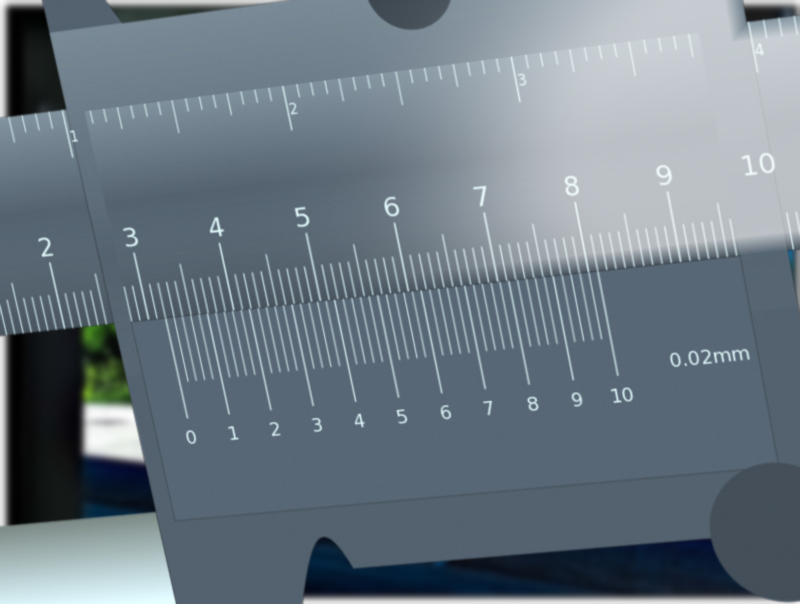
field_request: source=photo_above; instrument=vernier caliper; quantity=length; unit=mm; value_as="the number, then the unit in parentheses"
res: 32.0 (mm)
